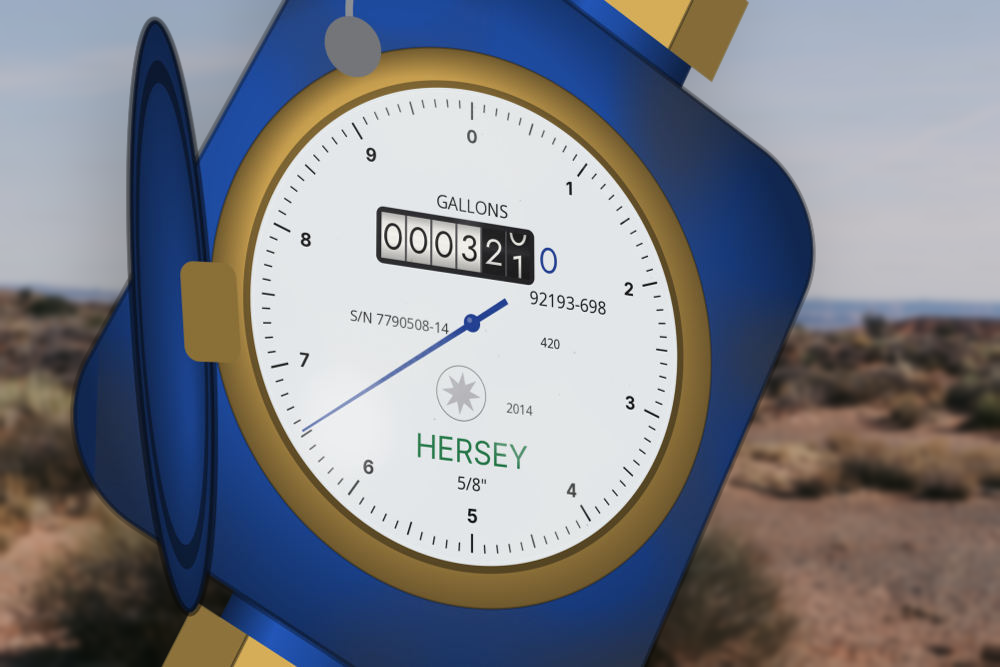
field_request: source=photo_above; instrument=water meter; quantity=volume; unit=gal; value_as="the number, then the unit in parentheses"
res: 3206.5 (gal)
